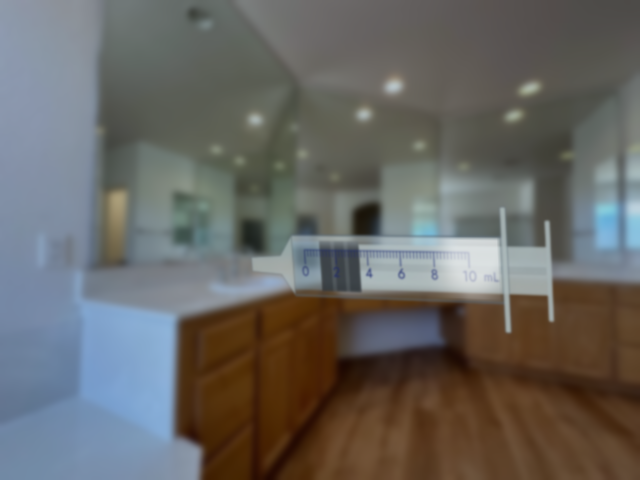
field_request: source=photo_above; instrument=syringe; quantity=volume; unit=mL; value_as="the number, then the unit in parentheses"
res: 1 (mL)
